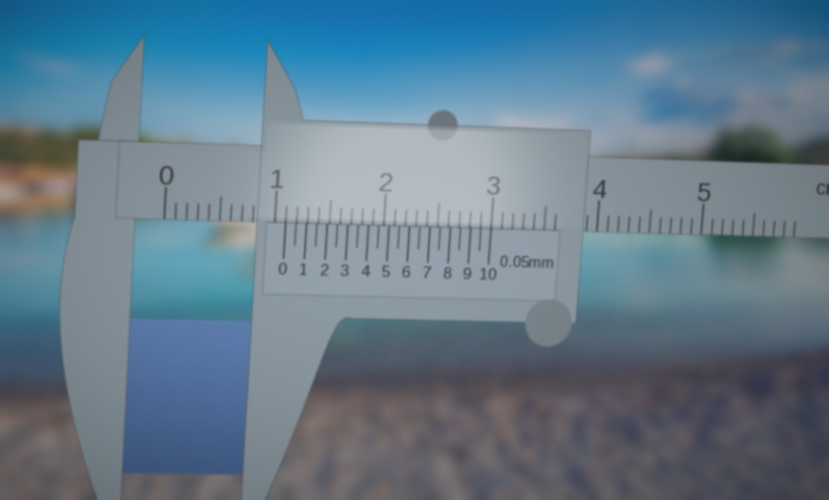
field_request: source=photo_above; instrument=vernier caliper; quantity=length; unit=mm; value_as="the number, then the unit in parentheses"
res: 11.0 (mm)
